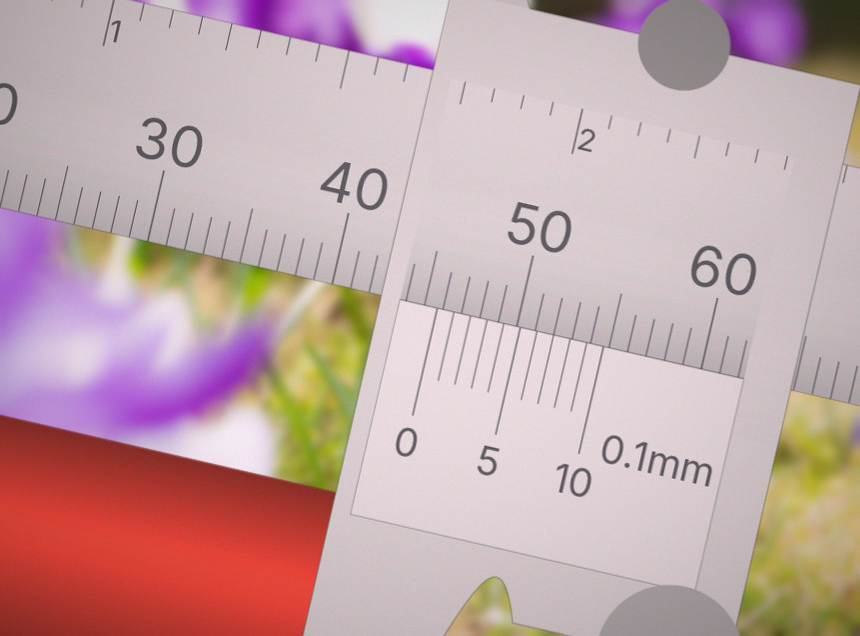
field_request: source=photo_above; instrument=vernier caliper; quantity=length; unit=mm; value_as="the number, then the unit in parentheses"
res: 45.7 (mm)
